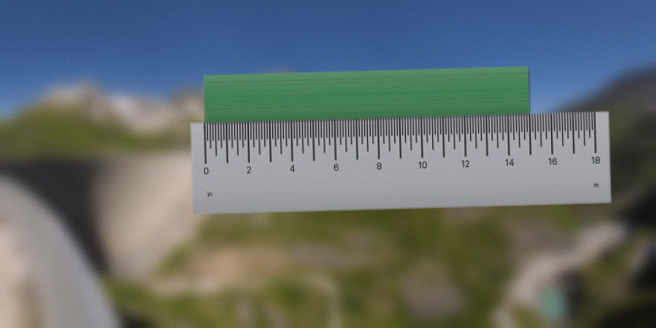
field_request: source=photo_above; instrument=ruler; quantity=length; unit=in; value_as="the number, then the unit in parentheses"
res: 15 (in)
